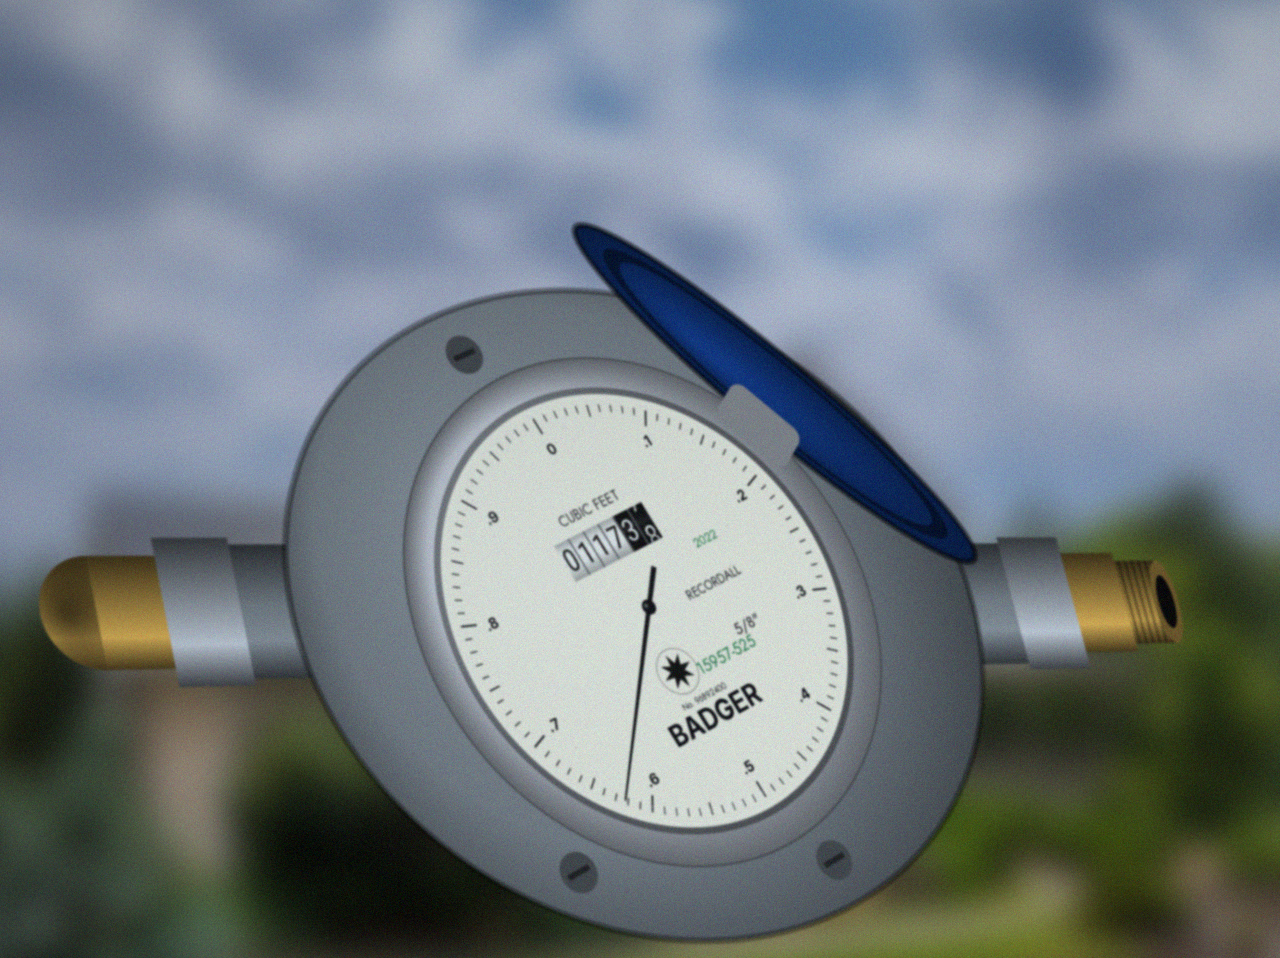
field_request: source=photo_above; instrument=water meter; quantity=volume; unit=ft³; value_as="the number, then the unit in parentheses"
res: 11737.62 (ft³)
